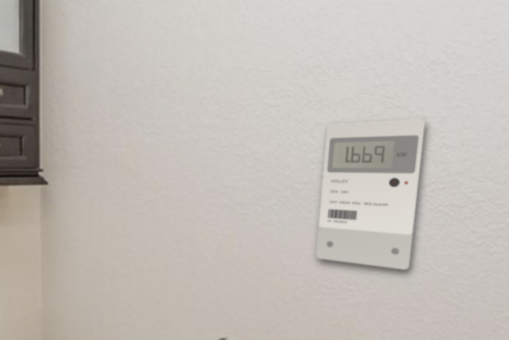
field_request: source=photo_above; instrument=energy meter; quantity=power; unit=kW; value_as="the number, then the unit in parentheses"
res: 1.669 (kW)
